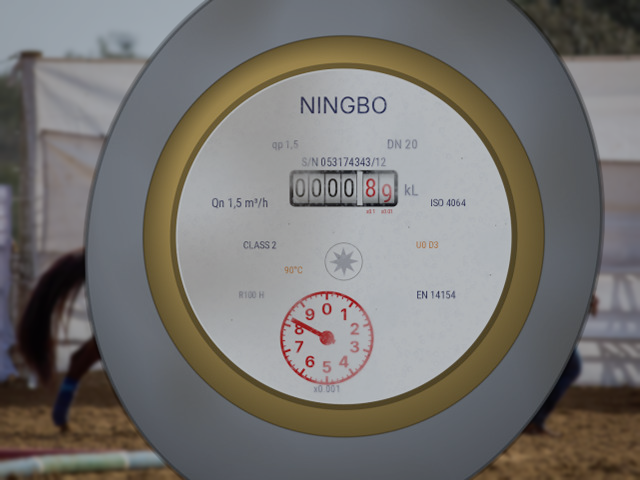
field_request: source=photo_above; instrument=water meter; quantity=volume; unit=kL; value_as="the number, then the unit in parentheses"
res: 0.888 (kL)
